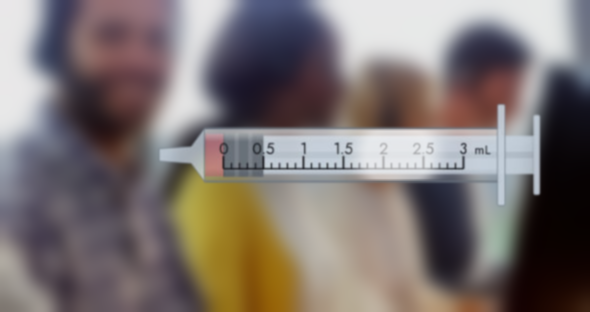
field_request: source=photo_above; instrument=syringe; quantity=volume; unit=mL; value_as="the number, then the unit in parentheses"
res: 0 (mL)
